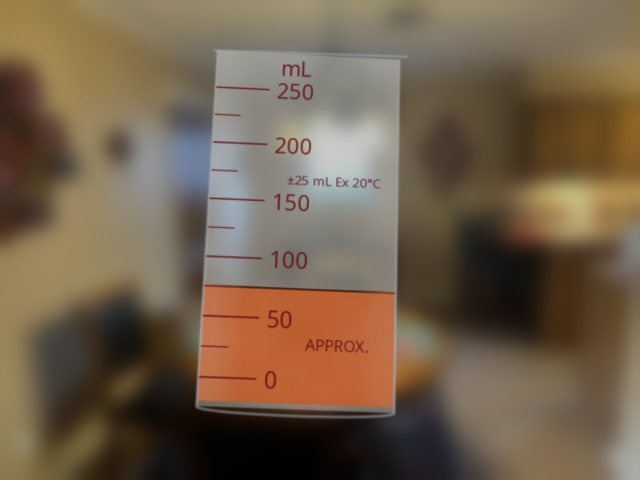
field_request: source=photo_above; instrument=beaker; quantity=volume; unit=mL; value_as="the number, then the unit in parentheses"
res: 75 (mL)
